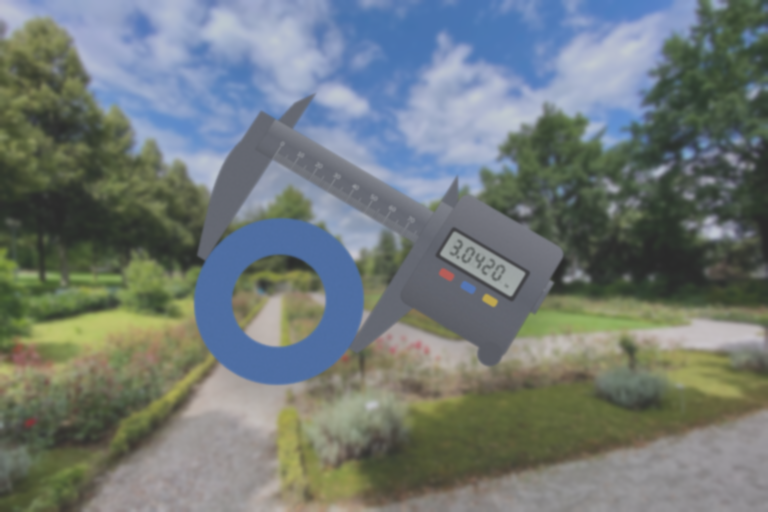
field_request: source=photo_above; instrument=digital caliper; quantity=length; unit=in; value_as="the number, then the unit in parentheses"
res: 3.0420 (in)
